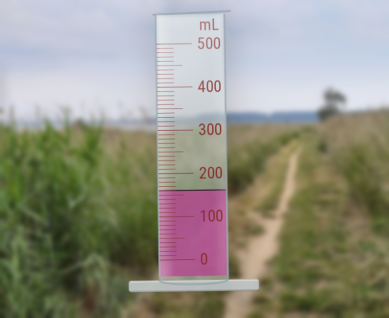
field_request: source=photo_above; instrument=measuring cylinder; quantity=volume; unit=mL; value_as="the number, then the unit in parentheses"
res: 160 (mL)
